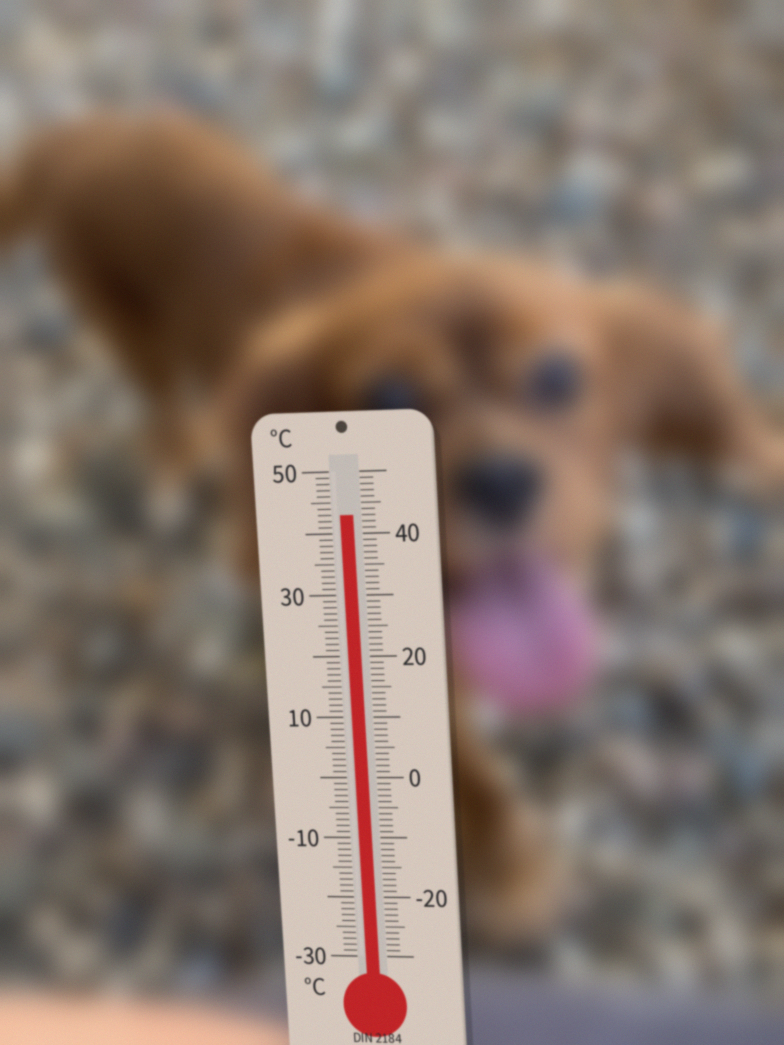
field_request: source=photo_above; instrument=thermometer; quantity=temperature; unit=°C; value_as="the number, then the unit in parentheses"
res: 43 (°C)
